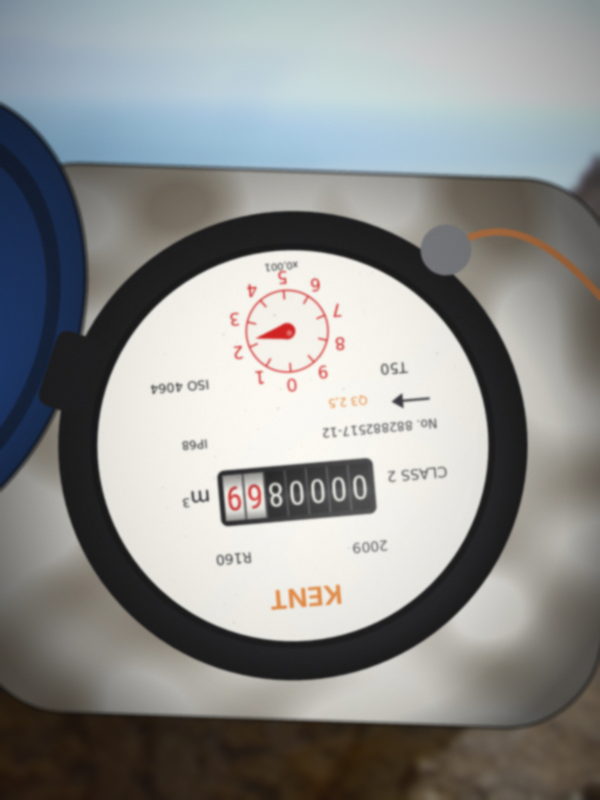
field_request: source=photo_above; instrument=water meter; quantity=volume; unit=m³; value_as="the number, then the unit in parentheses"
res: 8.692 (m³)
